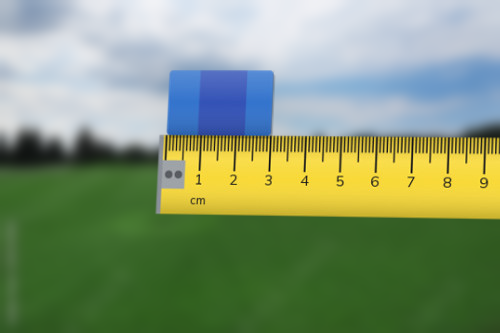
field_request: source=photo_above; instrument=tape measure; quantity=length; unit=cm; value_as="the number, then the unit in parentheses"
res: 3 (cm)
